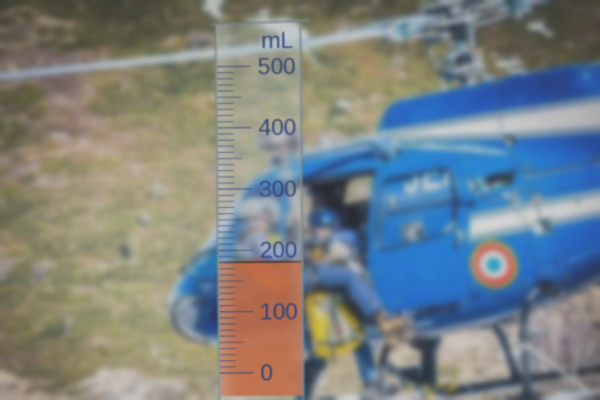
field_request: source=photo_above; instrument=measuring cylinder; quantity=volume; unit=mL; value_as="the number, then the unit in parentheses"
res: 180 (mL)
